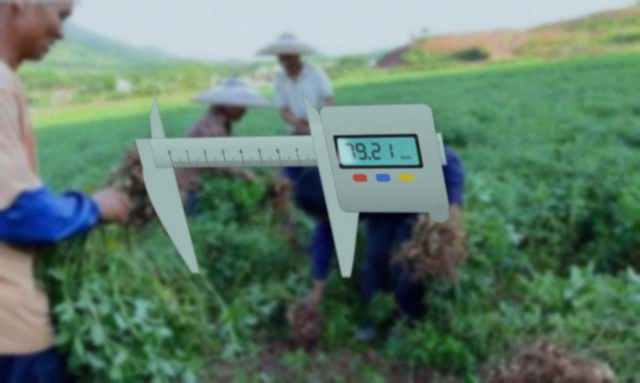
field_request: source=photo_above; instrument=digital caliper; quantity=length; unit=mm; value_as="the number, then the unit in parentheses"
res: 79.21 (mm)
